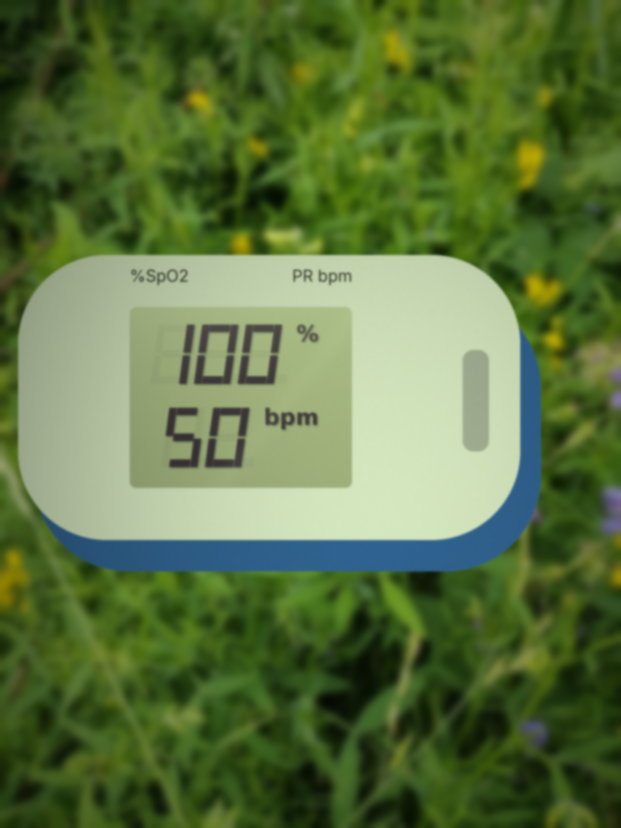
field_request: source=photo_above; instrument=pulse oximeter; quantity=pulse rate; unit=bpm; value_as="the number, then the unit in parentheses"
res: 50 (bpm)
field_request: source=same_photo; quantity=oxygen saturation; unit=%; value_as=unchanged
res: 100 (%)
